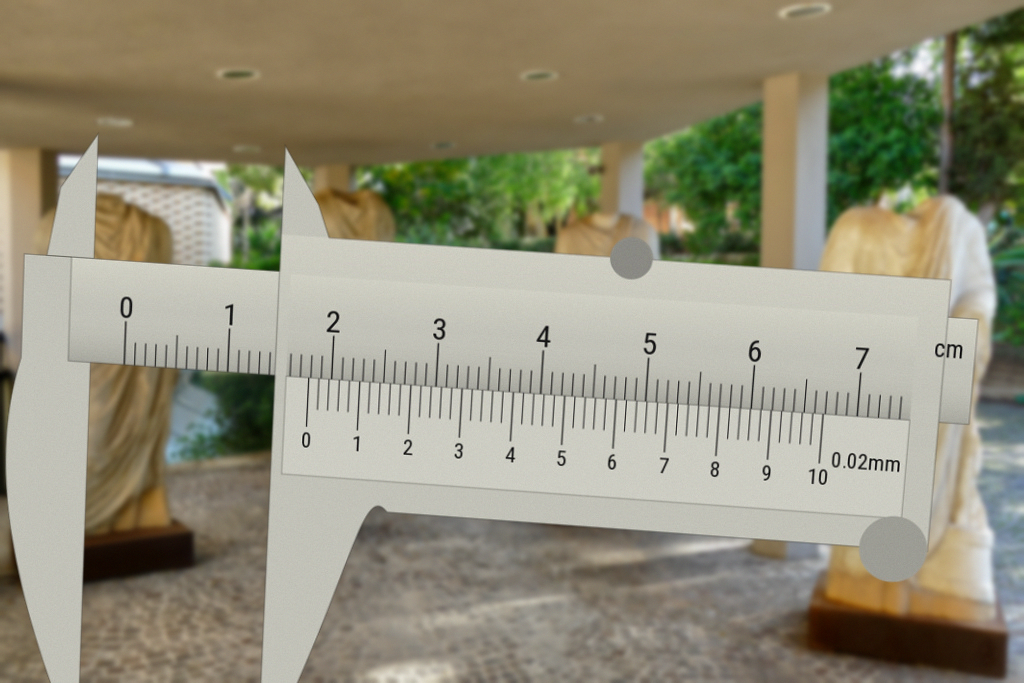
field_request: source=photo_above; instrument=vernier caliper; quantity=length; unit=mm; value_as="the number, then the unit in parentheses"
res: 17.8 (mm)
